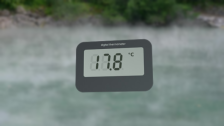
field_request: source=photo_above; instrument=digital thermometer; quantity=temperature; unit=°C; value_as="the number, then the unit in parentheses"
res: 17.8 (°C)
